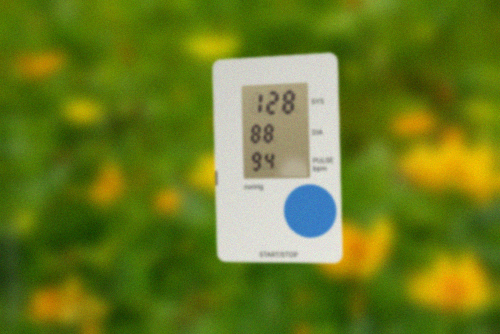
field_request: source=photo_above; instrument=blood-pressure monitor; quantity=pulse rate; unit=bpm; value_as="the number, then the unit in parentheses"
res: 94 (bpm)
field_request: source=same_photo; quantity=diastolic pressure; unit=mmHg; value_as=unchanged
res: 88 (mmHg)
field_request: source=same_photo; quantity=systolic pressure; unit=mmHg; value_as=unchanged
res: 128 (mmHg)
